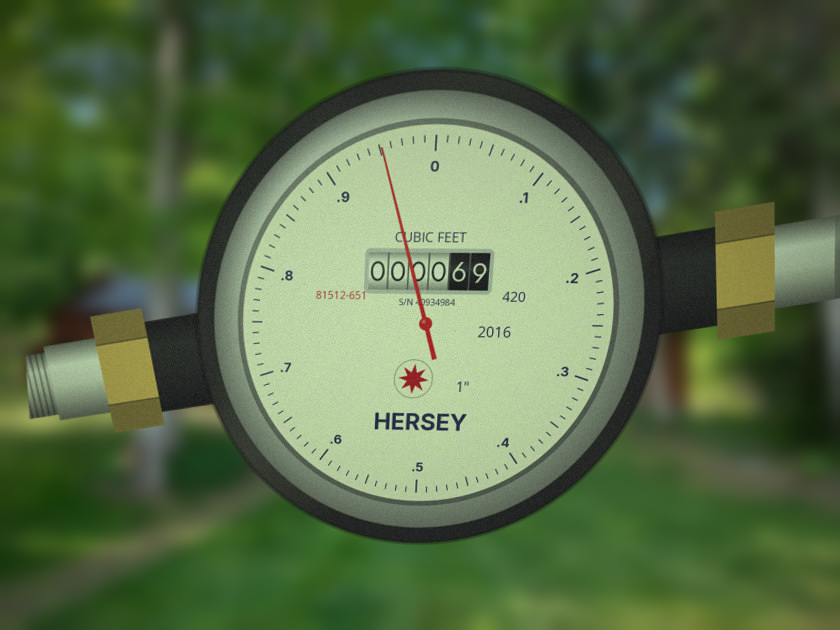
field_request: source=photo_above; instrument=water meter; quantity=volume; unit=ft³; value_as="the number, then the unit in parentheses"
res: 68.95 (ft³)
